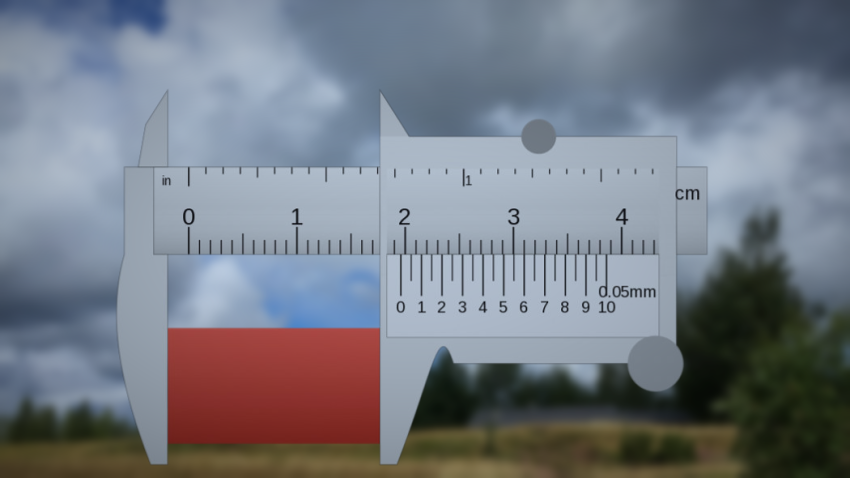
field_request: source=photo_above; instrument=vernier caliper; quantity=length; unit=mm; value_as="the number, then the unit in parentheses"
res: 19.6 (mm)
